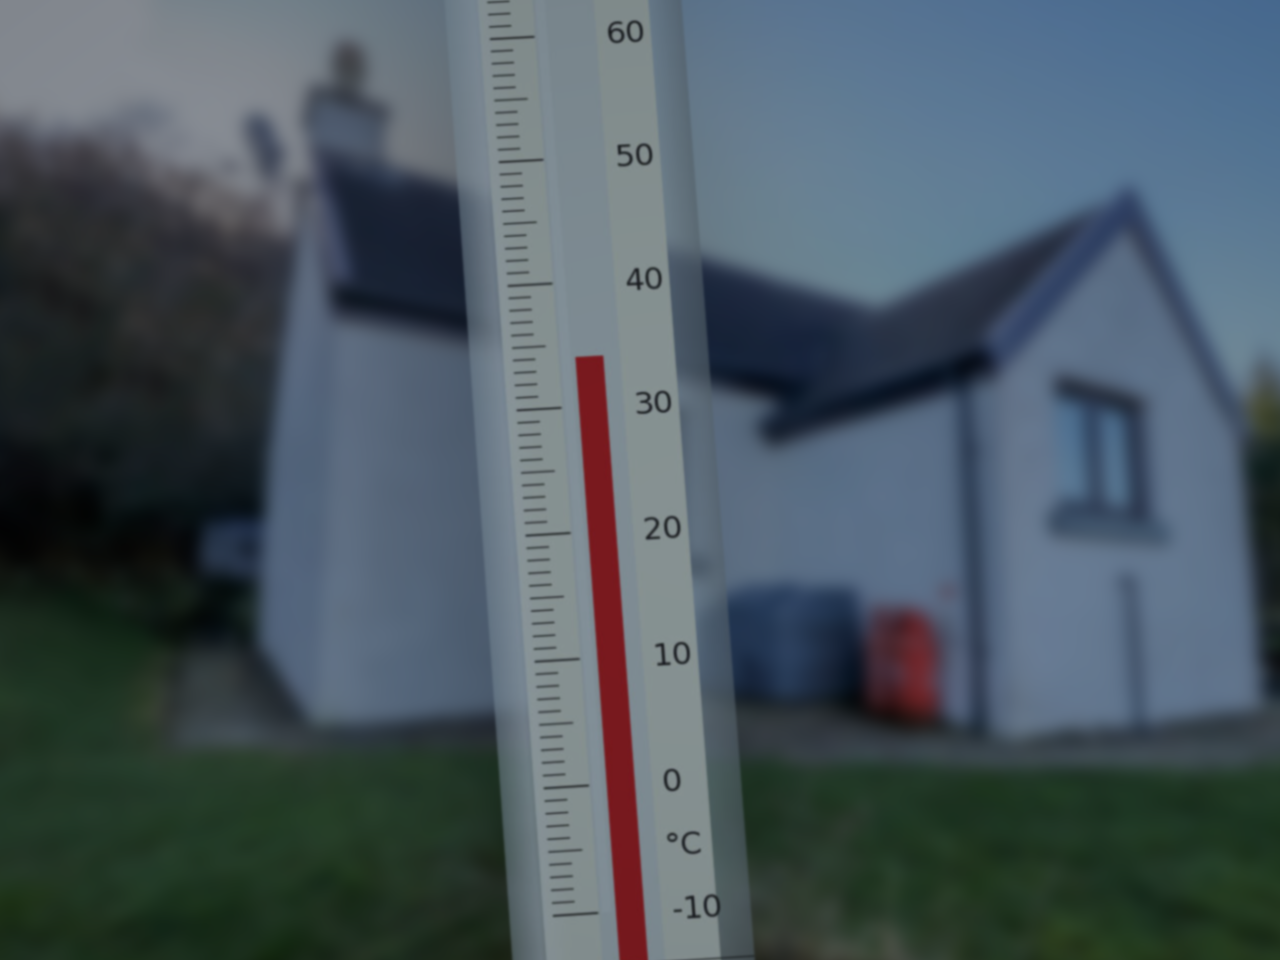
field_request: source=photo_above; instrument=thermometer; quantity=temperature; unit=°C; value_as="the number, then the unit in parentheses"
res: 34 (°C)
